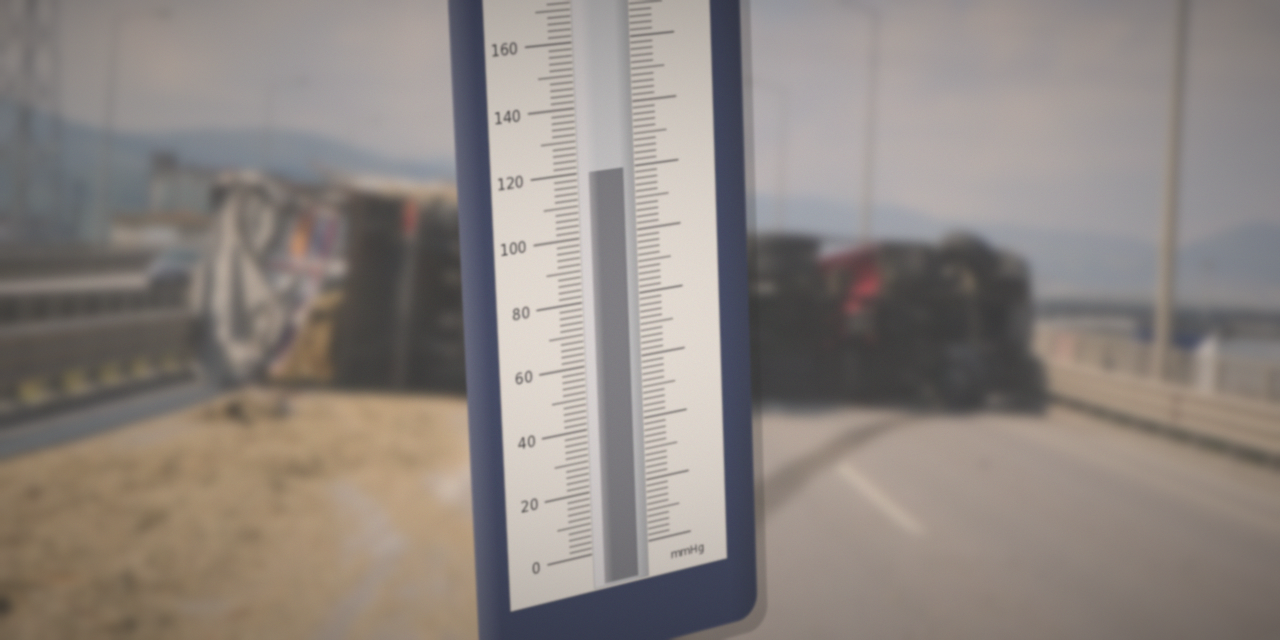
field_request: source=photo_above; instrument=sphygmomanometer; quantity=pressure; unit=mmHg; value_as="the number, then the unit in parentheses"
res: 120 (mmHg)
